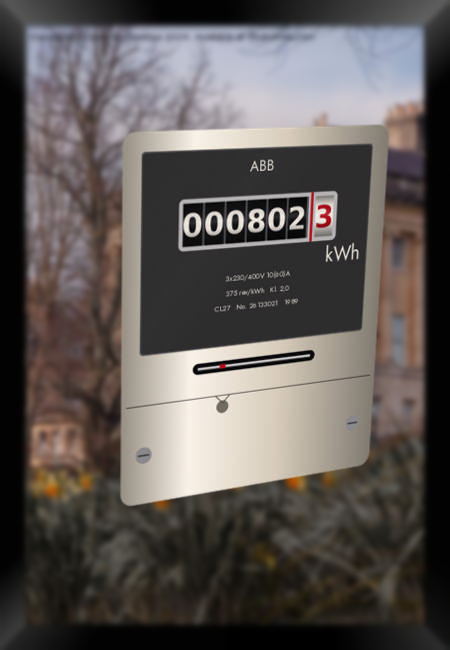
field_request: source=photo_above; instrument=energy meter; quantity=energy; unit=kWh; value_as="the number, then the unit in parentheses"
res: 802.3 (kWh)
